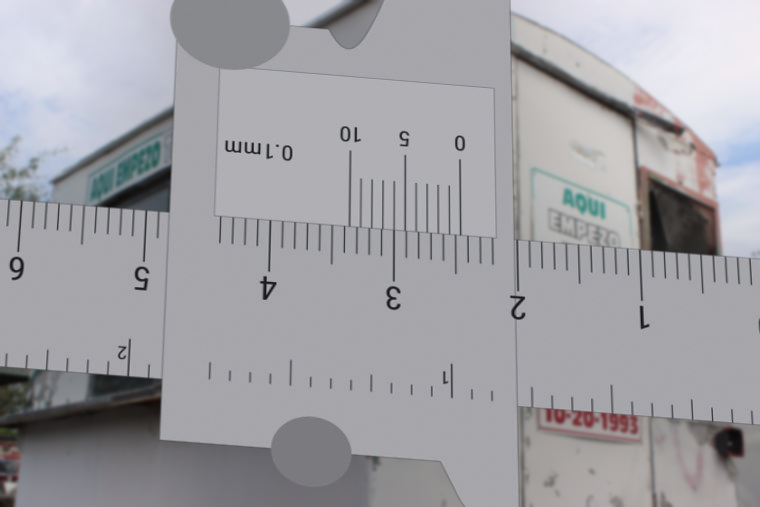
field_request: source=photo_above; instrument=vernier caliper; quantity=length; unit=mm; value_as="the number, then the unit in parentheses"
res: 24.6 (mm)
